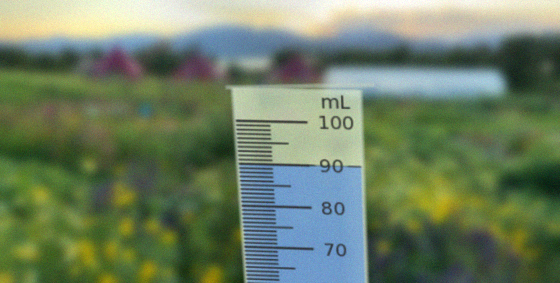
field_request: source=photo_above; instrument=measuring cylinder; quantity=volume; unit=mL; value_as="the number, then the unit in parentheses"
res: 90 (mL)
